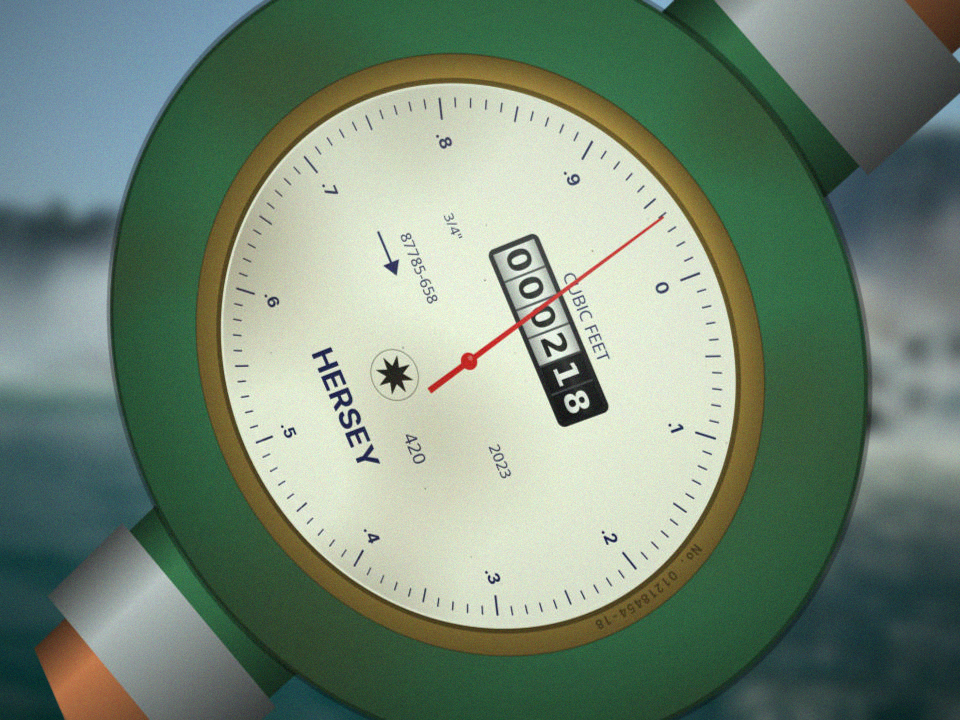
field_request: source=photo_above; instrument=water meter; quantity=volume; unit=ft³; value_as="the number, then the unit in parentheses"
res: 217.96 (ft³)
